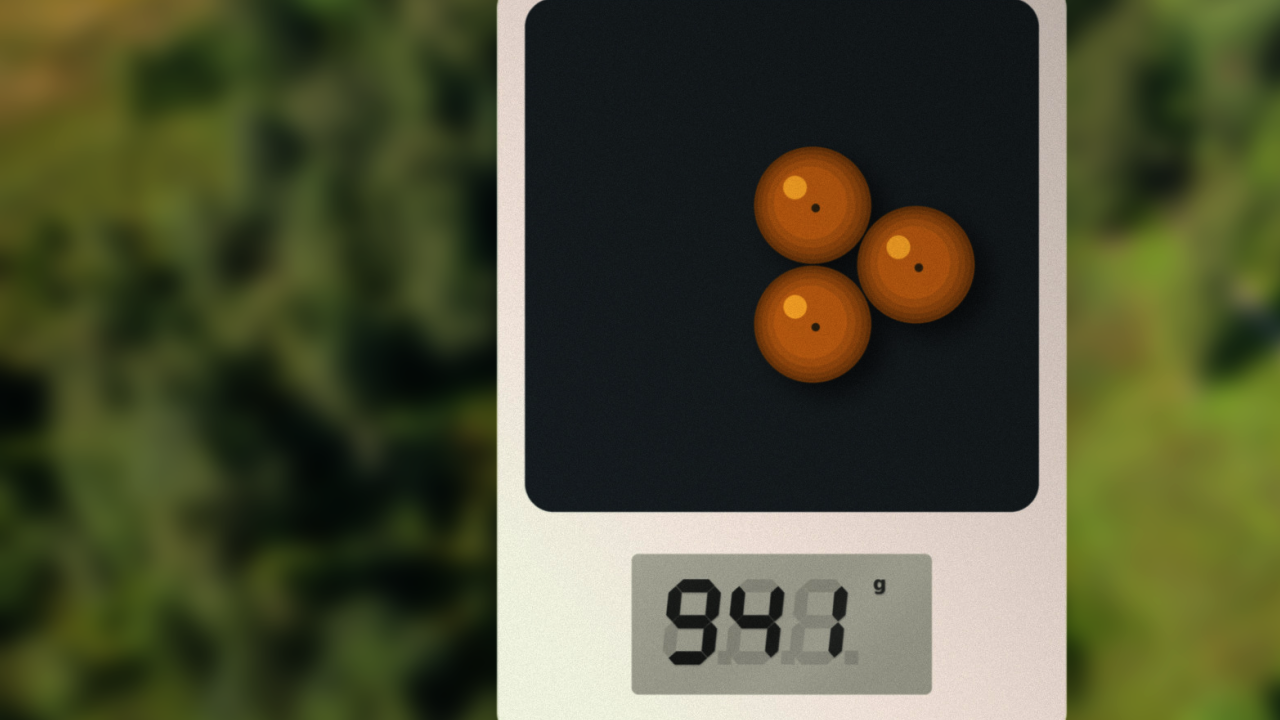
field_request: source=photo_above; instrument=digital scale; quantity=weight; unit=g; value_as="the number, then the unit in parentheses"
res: 941 (g)
